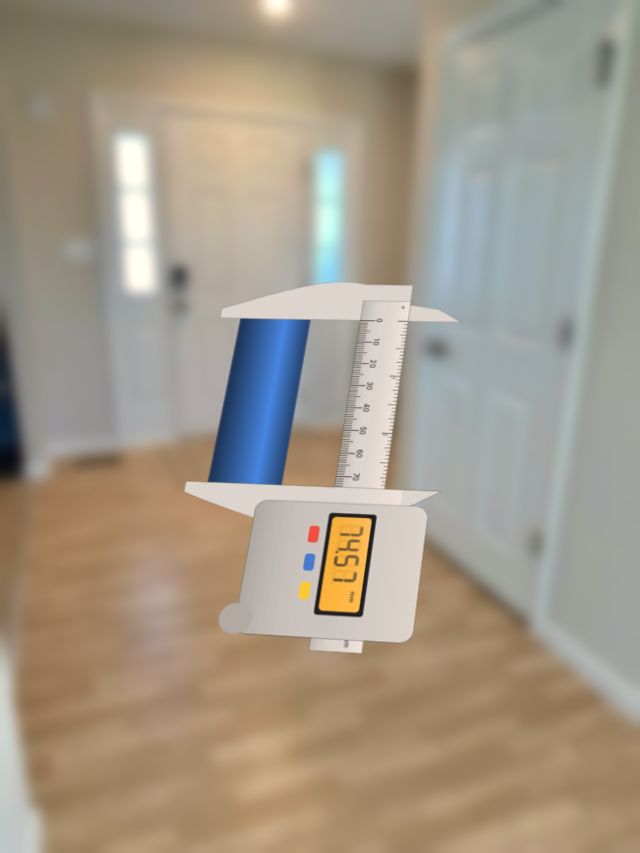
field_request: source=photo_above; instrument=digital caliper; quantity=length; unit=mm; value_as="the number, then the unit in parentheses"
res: 74.57 (mm)
